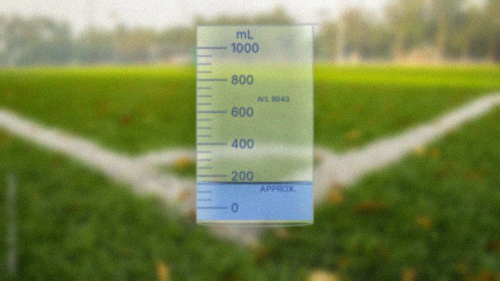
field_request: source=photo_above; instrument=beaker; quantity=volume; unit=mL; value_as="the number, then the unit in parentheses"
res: 150 (mL)
